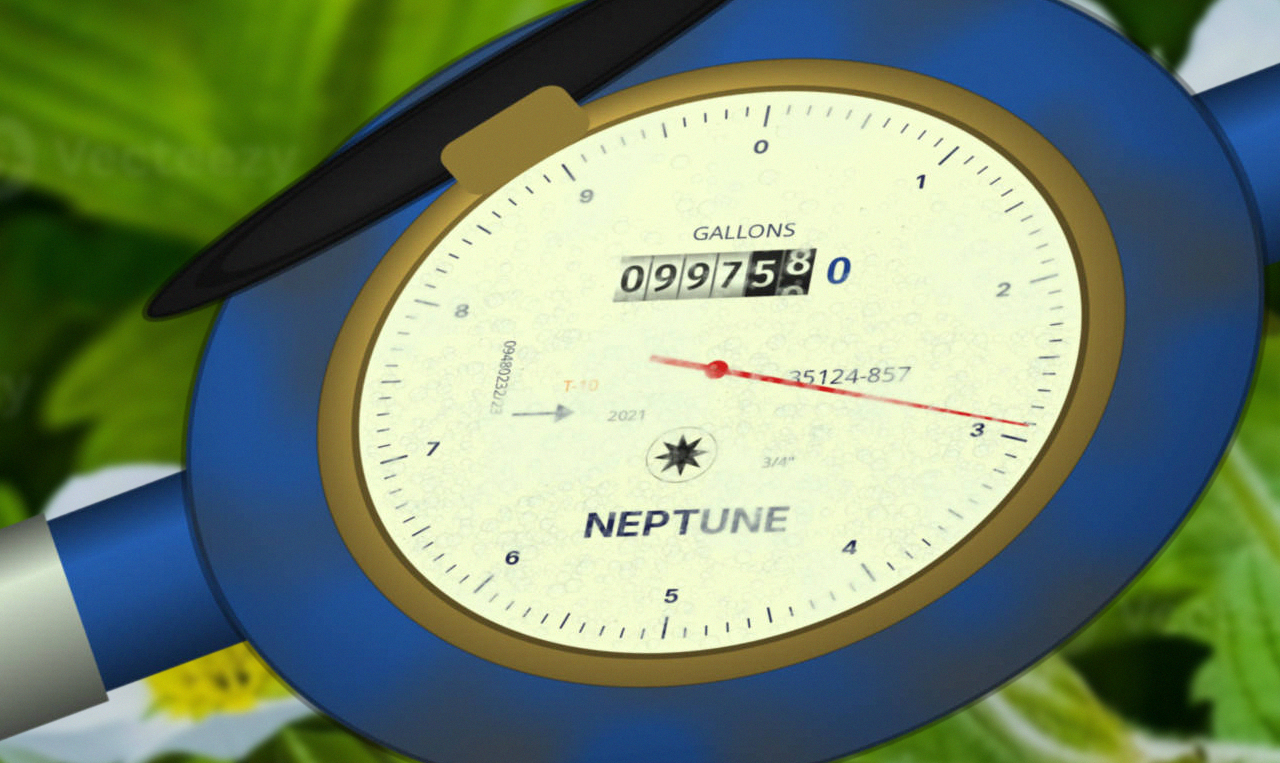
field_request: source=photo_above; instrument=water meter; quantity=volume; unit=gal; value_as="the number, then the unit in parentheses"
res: 997582.9 (gal)
